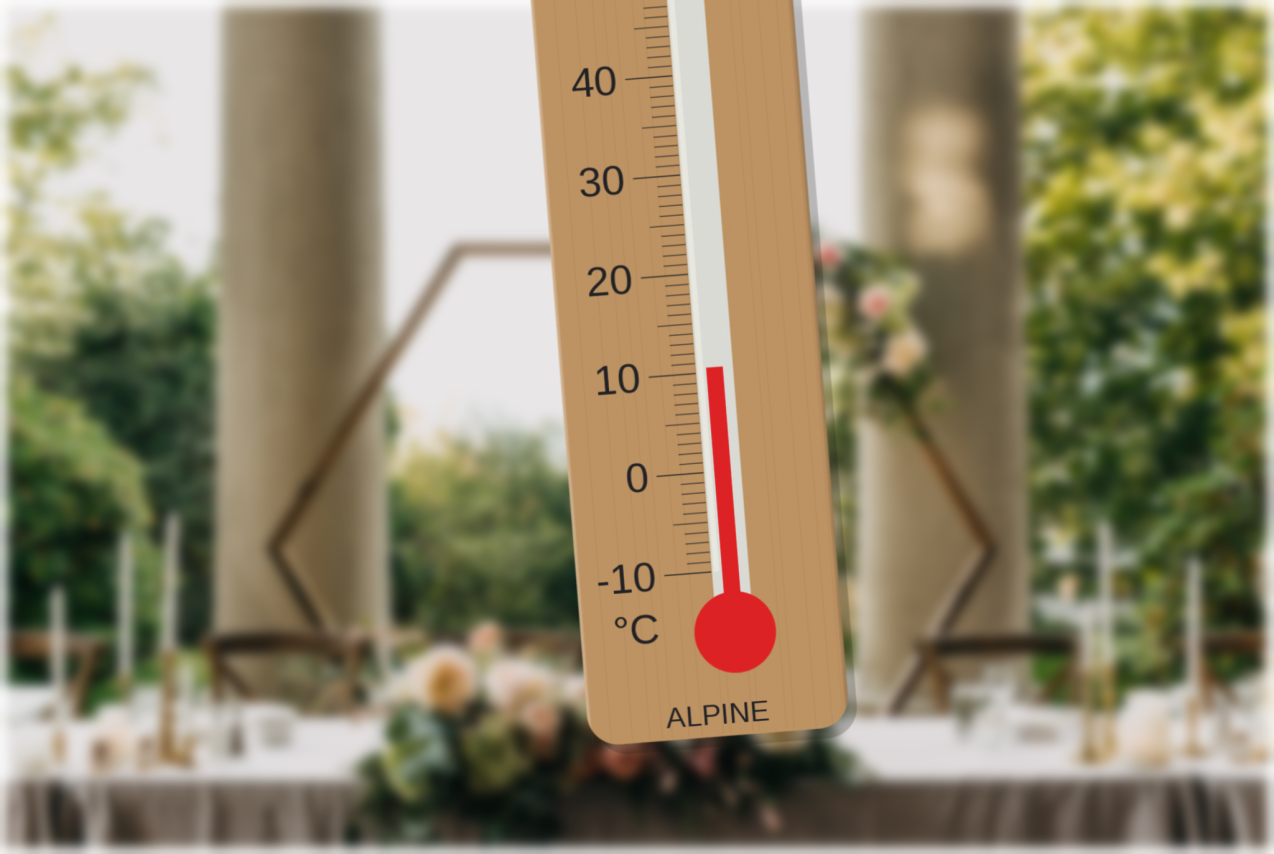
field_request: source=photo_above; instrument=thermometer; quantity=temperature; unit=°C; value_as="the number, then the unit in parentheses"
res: 10.5 (°C)
